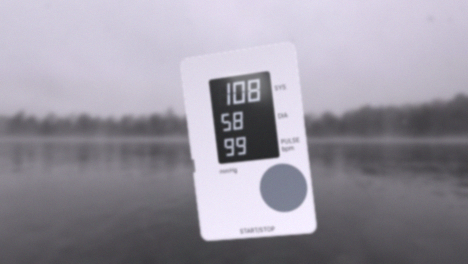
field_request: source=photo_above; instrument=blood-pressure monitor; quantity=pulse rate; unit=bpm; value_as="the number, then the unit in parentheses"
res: 99 (bpm)
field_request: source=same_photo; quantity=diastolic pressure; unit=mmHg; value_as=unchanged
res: 58 (mmHg)
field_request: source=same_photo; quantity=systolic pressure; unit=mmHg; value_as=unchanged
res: 108 (mmHg)
